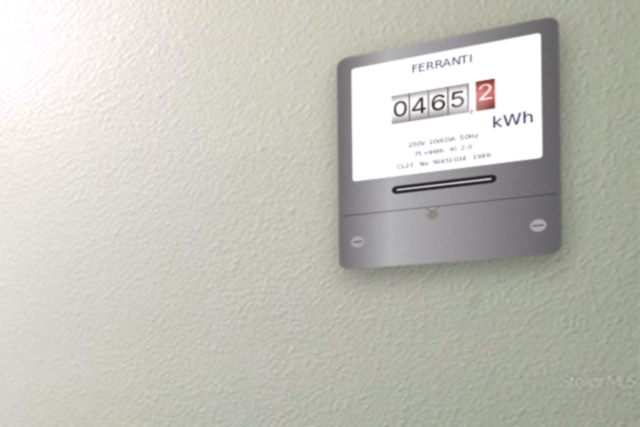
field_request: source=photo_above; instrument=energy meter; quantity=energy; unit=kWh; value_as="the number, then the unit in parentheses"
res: 465.2 (kWh)
